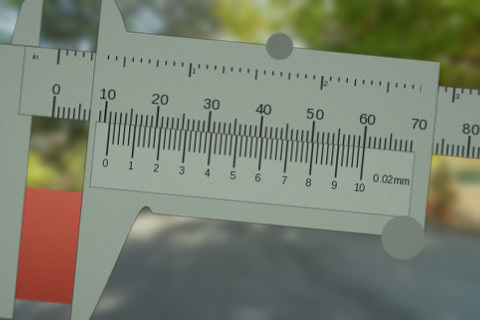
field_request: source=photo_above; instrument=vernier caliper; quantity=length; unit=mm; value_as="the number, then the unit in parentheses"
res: 11.0 (mm)
